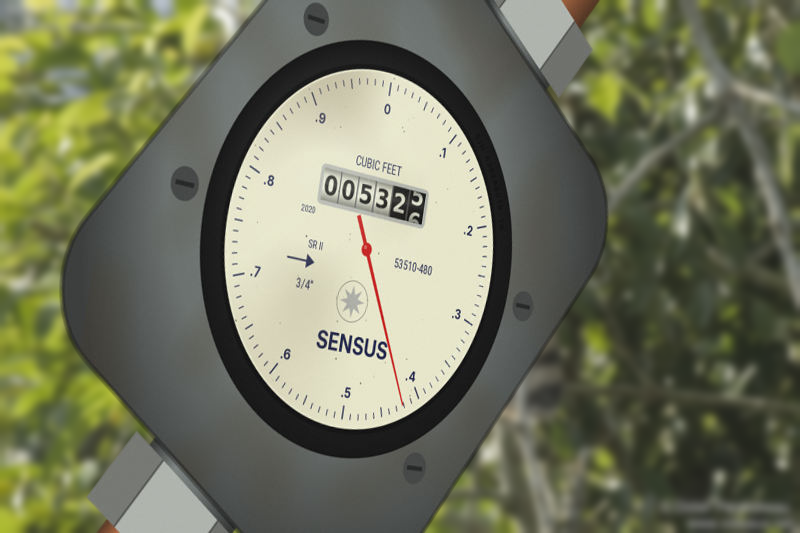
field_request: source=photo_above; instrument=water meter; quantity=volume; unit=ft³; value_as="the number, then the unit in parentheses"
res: 5325.42 (ft³)
